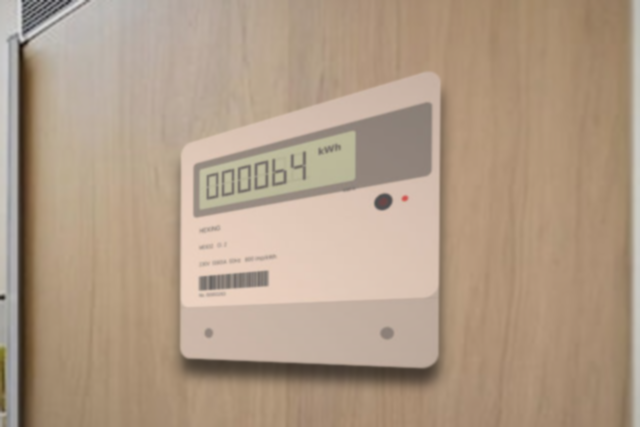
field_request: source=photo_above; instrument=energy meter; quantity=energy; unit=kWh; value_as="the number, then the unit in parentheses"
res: 64 (kWh)
